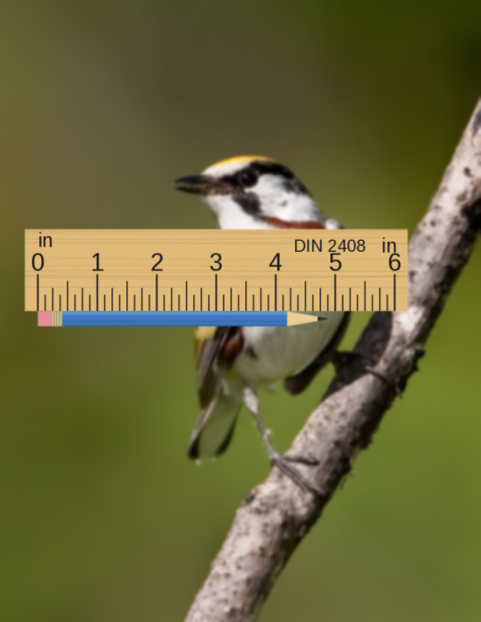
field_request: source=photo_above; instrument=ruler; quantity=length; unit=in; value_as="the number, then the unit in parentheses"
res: 4.875 (in)
